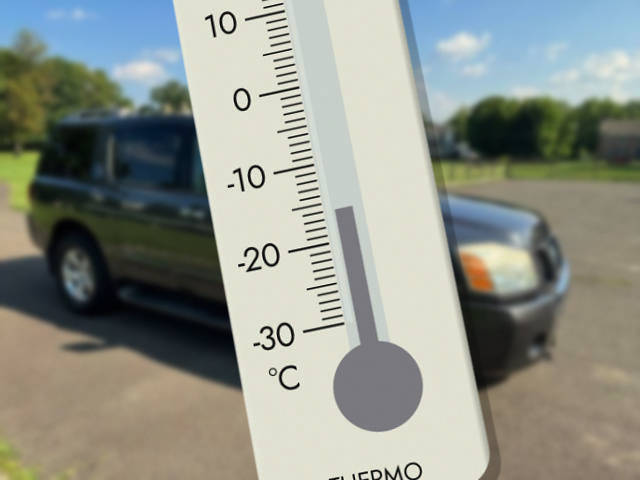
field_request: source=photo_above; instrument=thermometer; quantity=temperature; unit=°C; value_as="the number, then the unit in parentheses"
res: -16 (°C)
